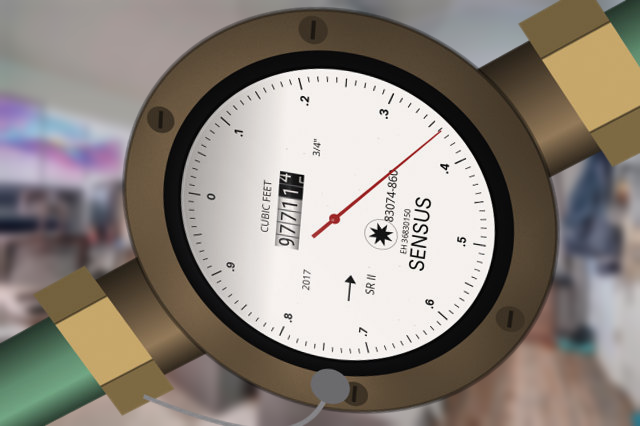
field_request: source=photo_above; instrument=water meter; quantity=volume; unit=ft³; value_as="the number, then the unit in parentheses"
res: 977114.36 (ft³)
